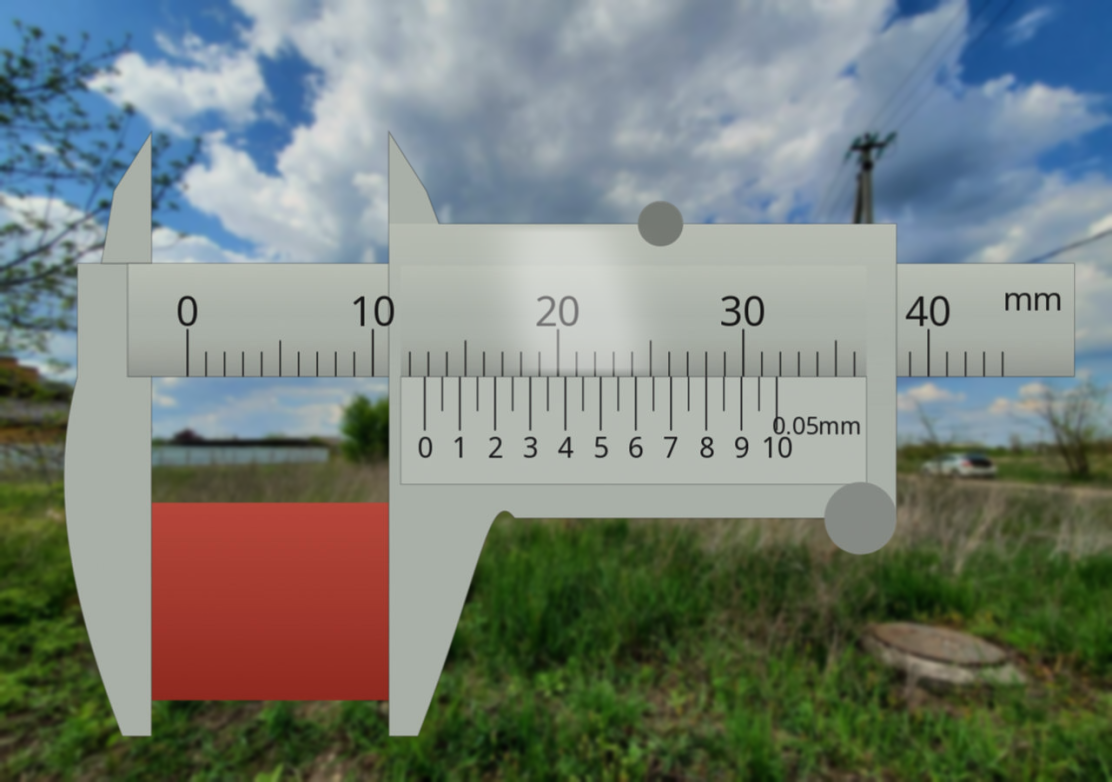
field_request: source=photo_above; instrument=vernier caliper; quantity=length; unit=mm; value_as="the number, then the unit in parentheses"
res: 12.8 (mm)
